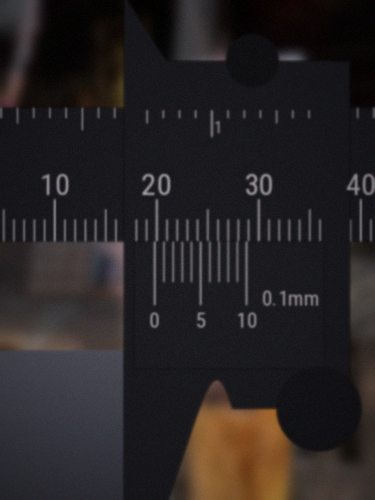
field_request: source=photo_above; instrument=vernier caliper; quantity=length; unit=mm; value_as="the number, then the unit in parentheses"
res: 19.8 (mm)
